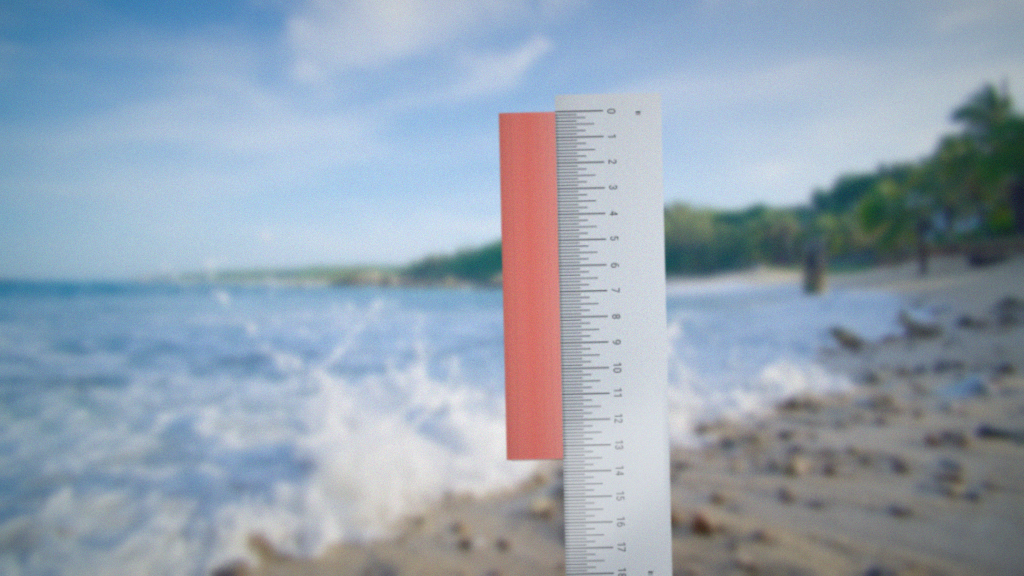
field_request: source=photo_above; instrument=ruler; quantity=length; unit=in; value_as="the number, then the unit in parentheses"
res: 13.5 (in)
